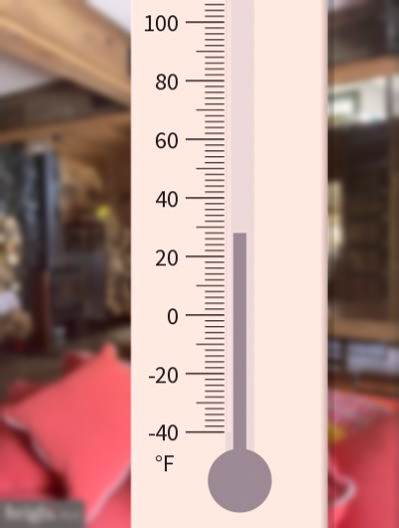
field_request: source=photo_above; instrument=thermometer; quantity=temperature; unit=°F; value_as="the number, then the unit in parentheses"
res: 28 (°F)
